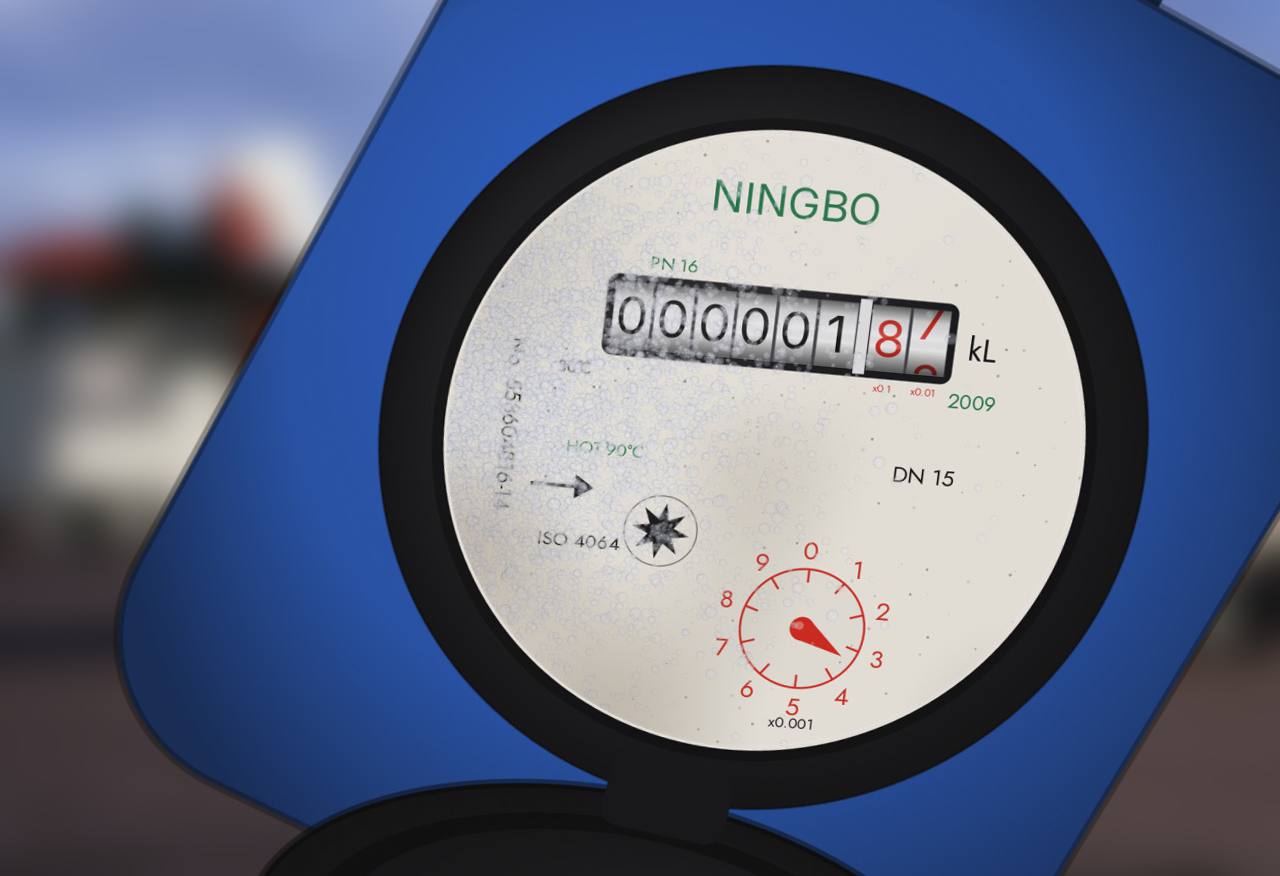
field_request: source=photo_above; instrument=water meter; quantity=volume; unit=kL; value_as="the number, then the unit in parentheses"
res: 1.873 (kL)
